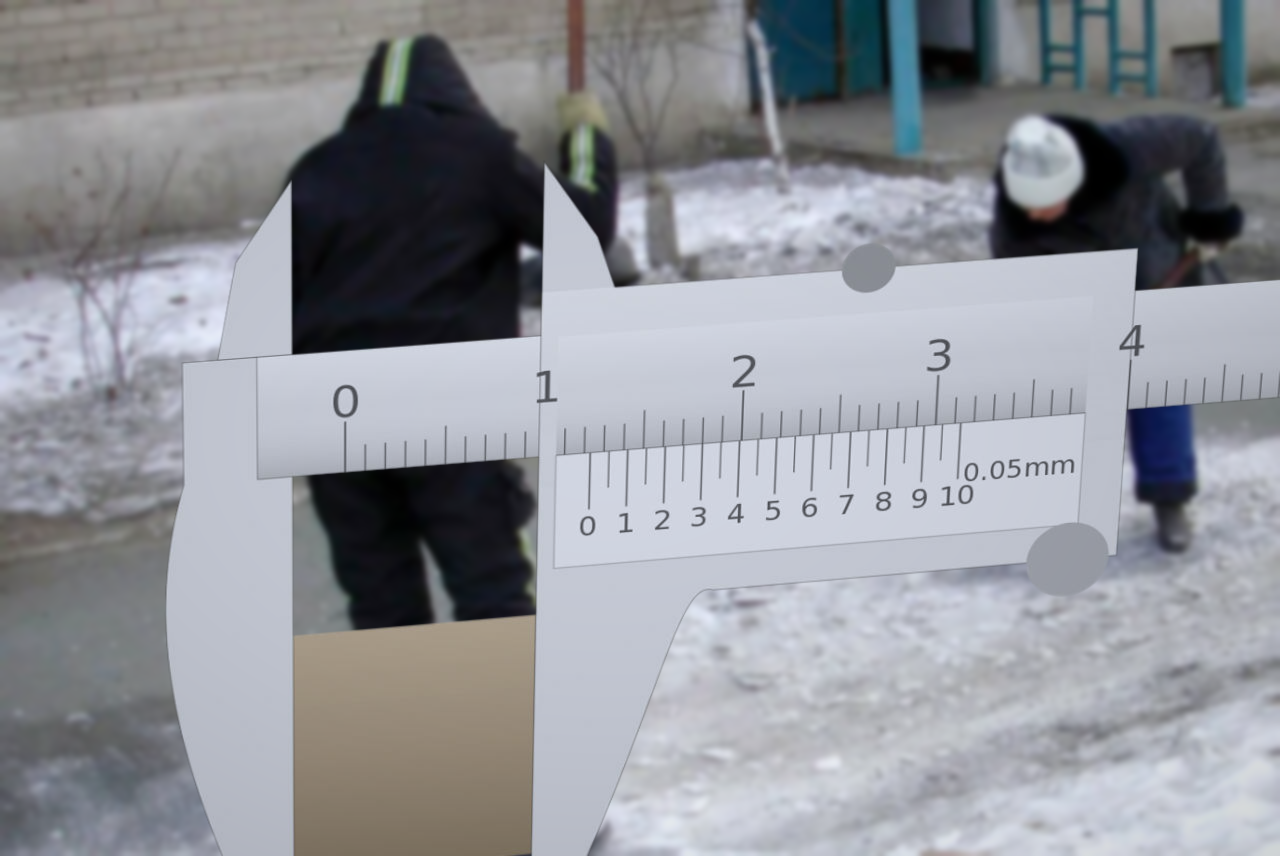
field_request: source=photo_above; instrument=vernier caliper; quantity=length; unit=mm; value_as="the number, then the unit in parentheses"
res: 12.3 (mm)
